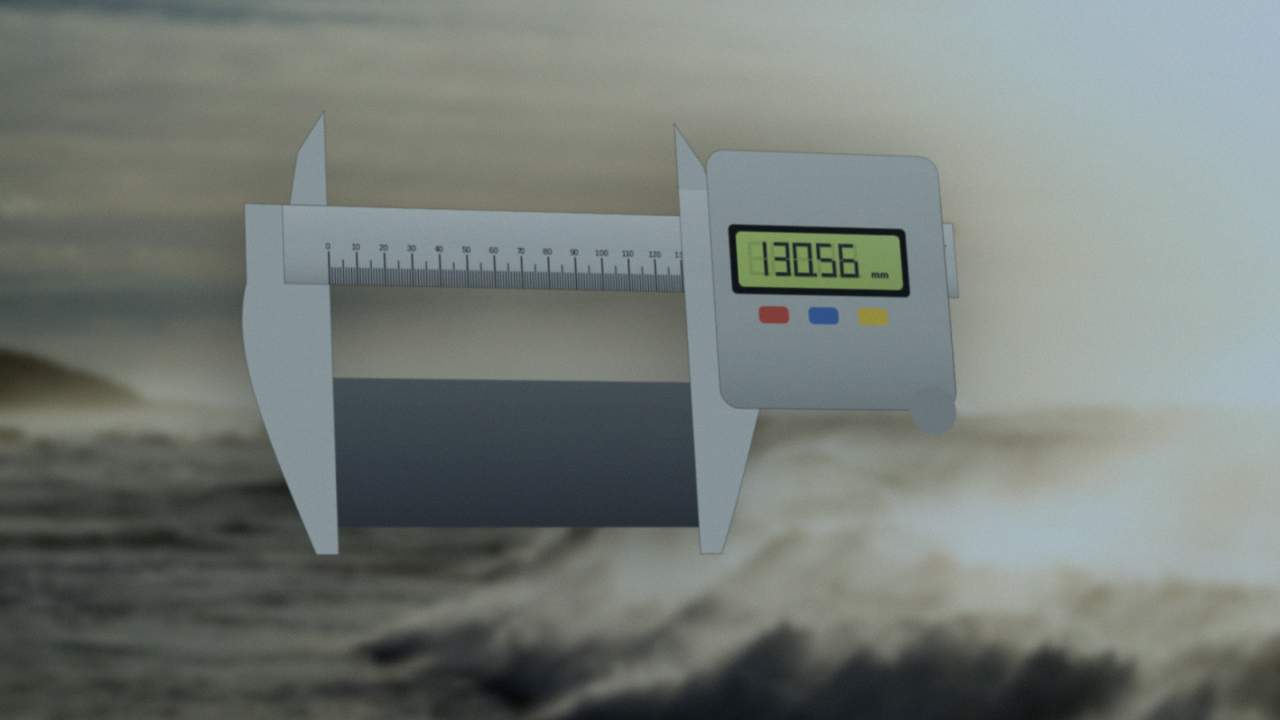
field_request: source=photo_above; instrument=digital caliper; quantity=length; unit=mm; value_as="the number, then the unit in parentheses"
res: 130.56 (mm)
